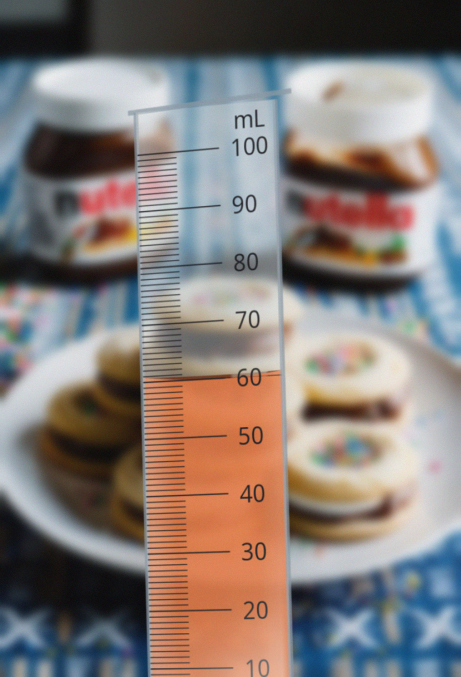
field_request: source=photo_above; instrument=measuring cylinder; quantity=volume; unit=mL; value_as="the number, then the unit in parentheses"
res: 60 (mL)
